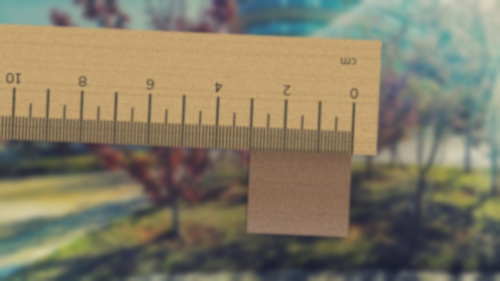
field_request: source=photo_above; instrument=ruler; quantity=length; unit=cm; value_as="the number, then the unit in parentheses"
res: 3 (cm)
